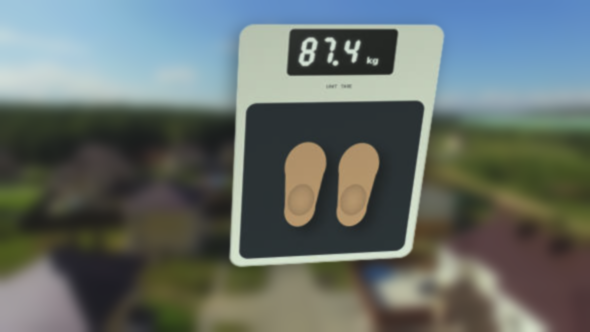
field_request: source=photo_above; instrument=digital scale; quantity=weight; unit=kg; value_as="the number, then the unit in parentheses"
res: 87.4 (kg)
